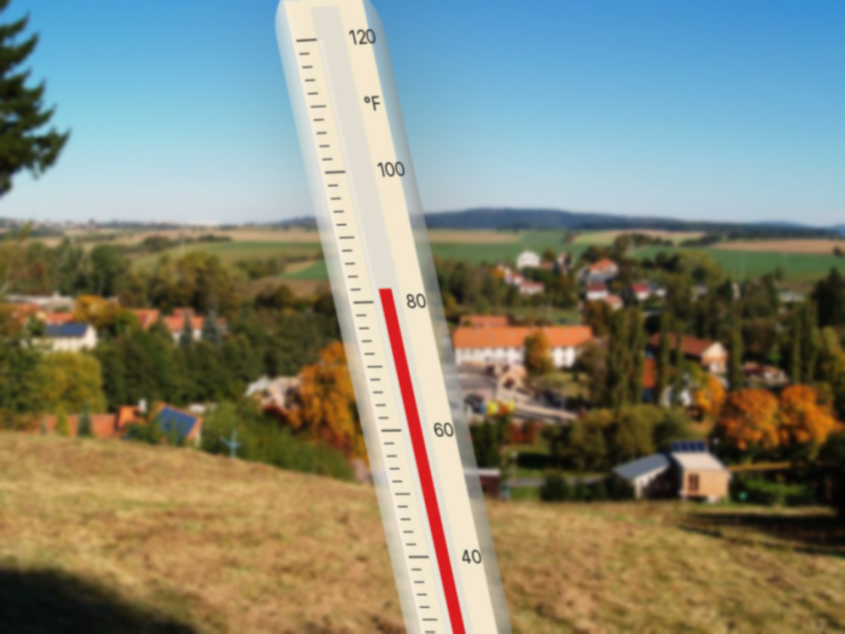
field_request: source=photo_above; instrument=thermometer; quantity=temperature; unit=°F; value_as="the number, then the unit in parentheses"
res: 82 (°F)
